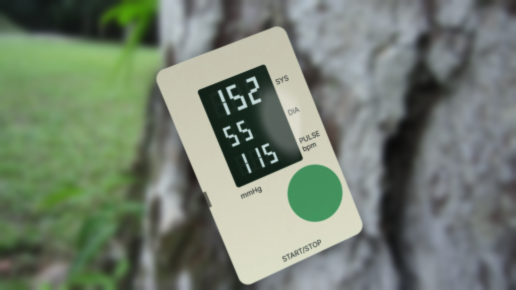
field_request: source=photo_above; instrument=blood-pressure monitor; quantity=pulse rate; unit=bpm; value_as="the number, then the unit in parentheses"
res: 115 (bpm)
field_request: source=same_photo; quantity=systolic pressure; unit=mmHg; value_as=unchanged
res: 152 (mmHg)
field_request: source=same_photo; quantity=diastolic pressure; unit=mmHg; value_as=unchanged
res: 55 (mmHg)
